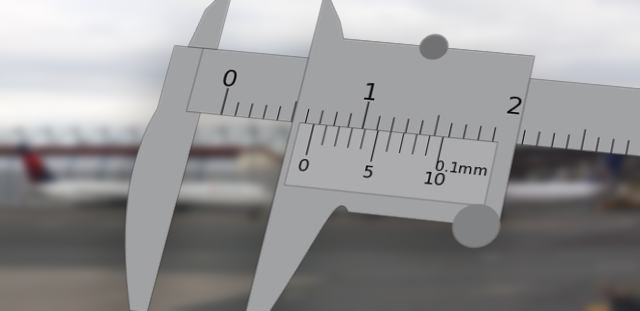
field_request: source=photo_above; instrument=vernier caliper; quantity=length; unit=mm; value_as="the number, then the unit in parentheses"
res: 6.6 (mm)
